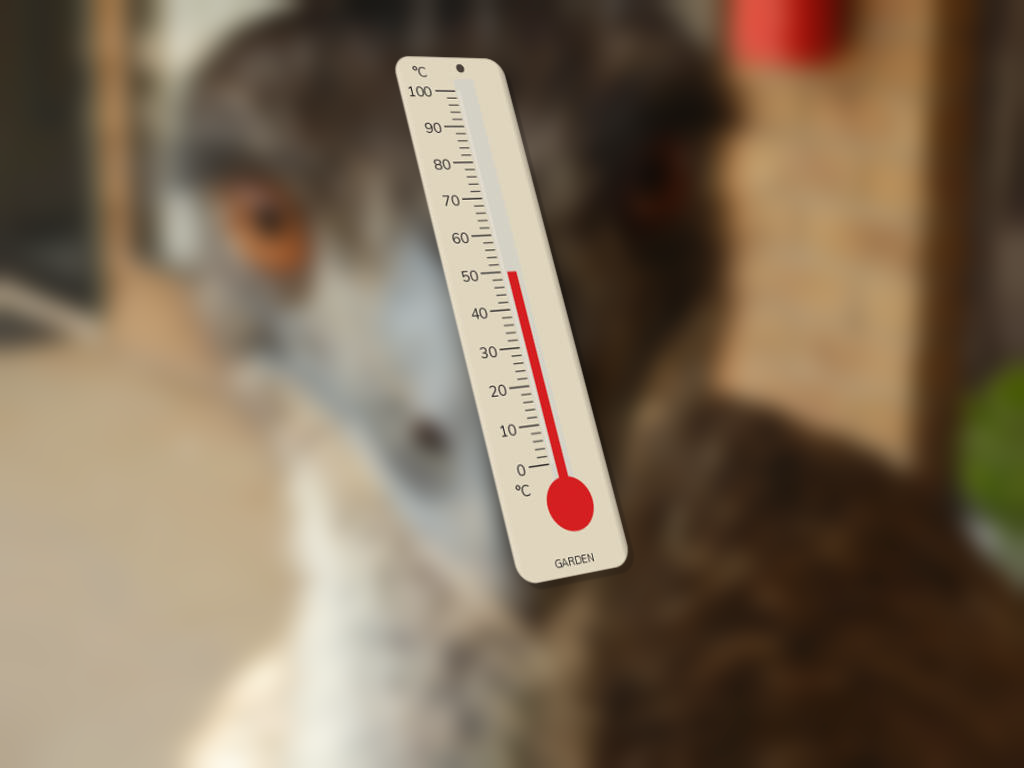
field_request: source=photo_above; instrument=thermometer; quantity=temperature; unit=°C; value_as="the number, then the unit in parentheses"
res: 50 (°C)
